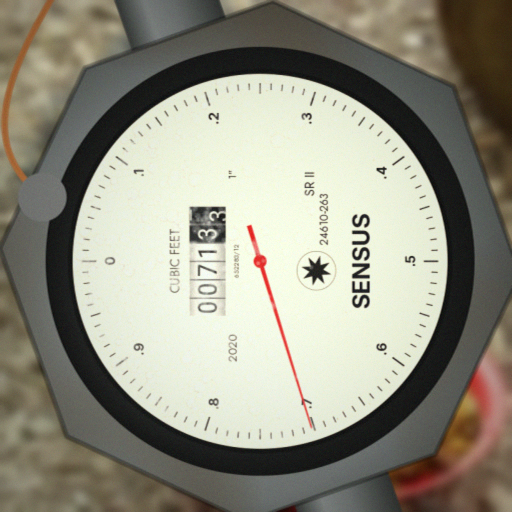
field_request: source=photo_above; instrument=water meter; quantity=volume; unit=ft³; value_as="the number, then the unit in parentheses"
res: 7132.70 (ft³)
